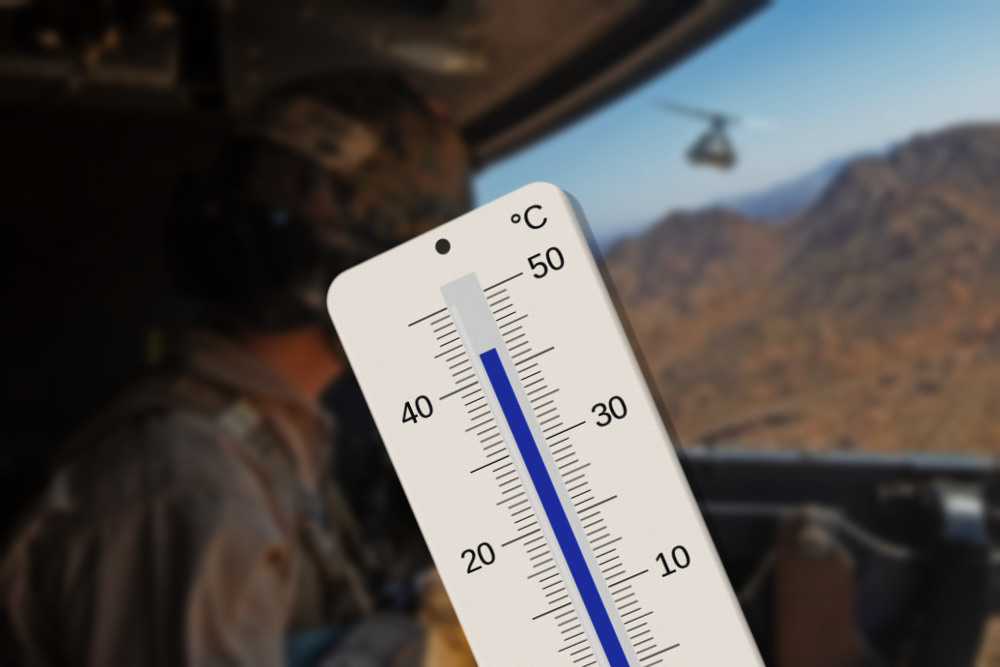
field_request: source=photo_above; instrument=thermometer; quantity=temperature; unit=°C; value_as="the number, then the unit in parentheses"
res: 43 (°C)
